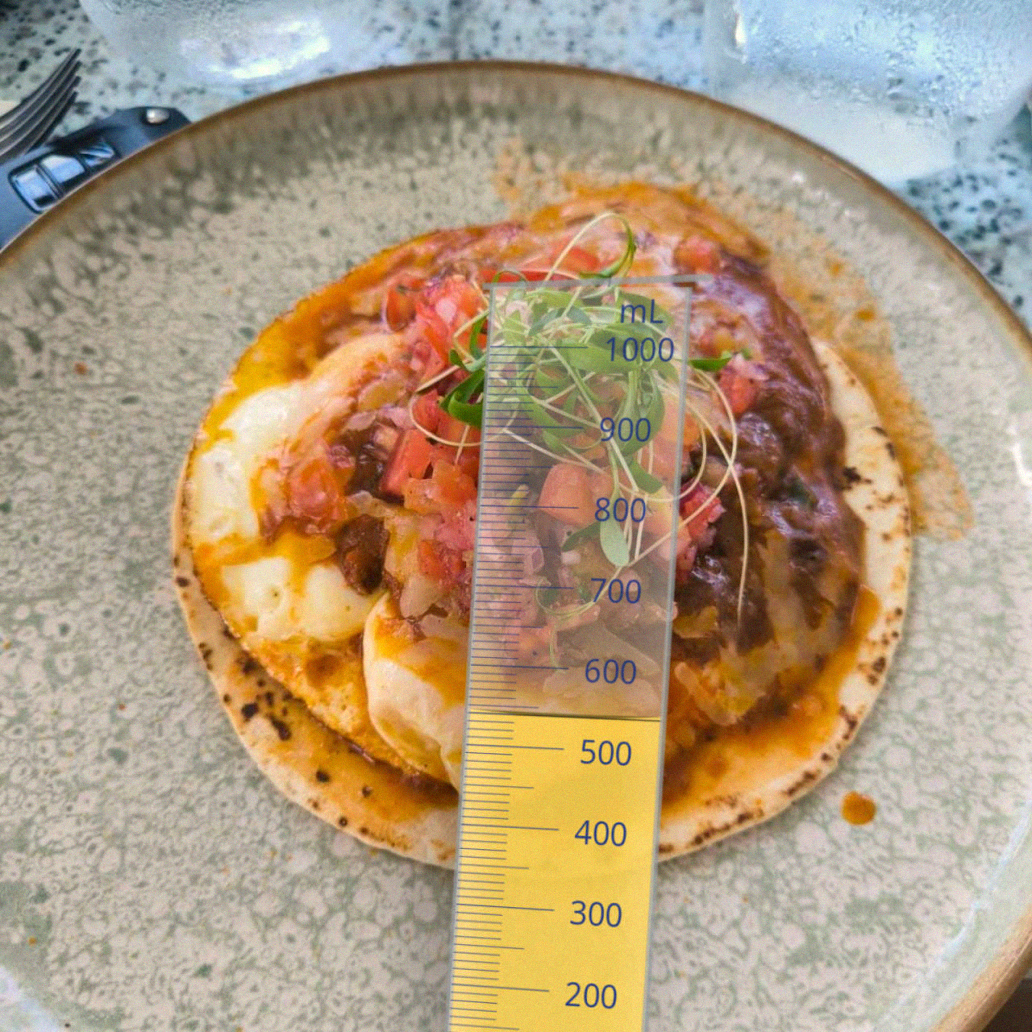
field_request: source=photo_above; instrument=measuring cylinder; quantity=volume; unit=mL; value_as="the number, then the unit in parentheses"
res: 540 (mL)
